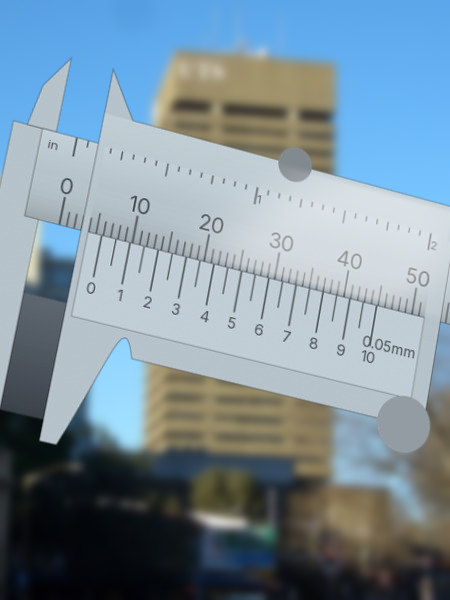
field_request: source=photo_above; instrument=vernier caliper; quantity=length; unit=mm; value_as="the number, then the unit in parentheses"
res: 5.8 (mm)
